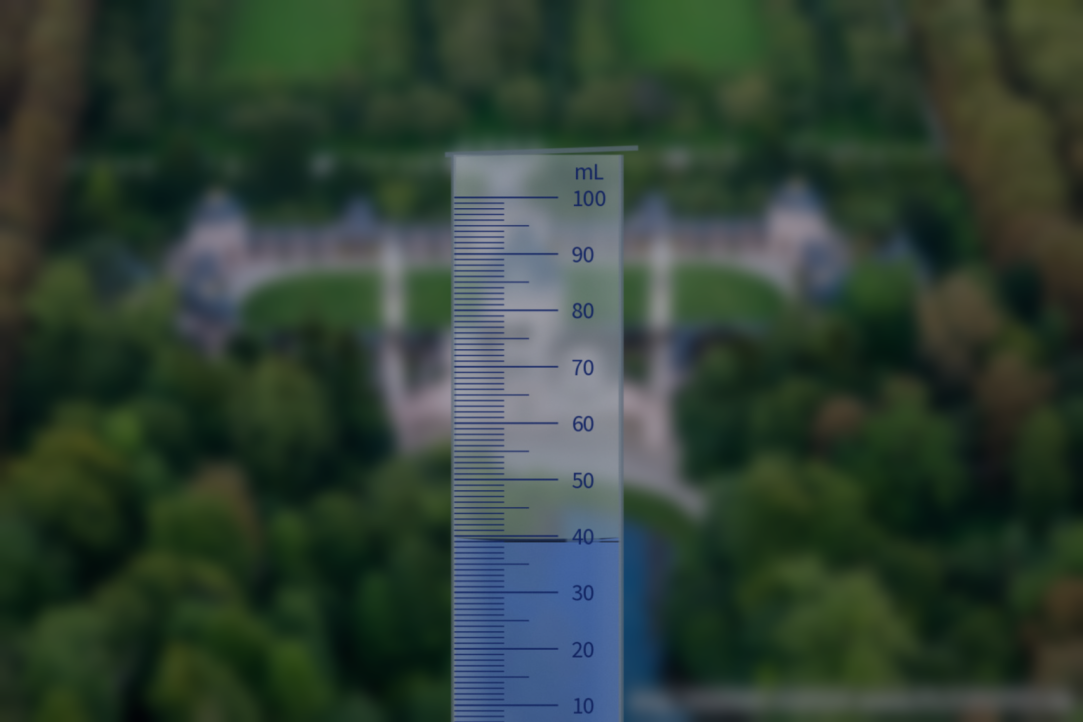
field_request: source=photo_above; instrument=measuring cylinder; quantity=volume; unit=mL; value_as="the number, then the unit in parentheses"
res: 39 (mL)
